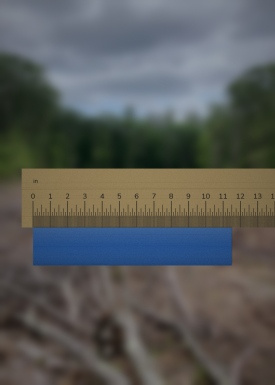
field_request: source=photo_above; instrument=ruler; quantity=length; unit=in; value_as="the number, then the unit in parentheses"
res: 11.5 (in)
